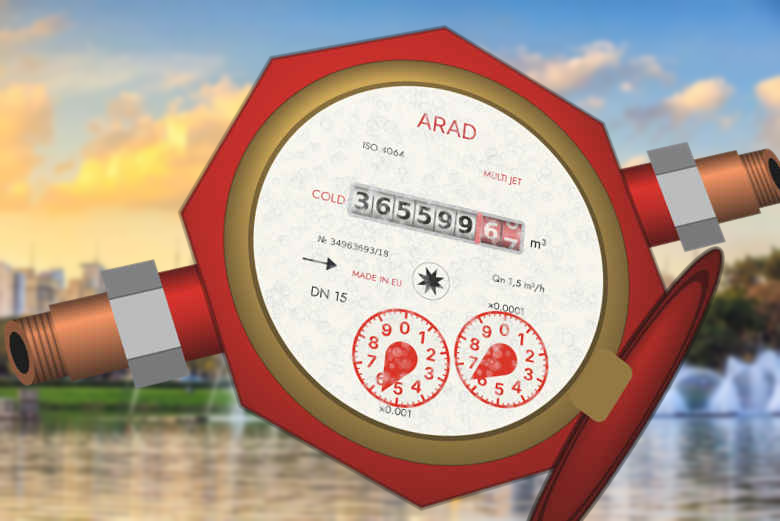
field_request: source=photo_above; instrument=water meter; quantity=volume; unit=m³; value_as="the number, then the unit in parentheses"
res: 365599.6656 (m³)
